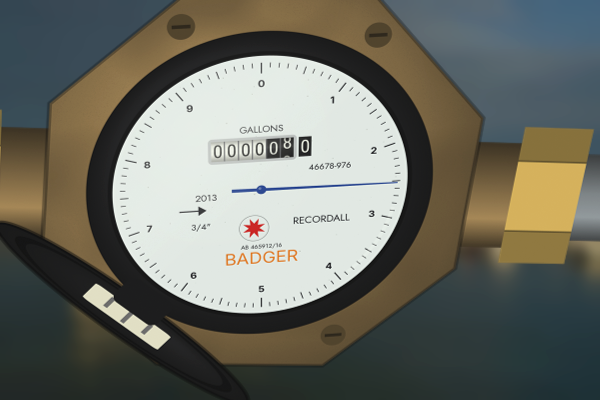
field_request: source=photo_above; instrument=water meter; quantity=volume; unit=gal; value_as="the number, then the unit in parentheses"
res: 82.5 (gal)
